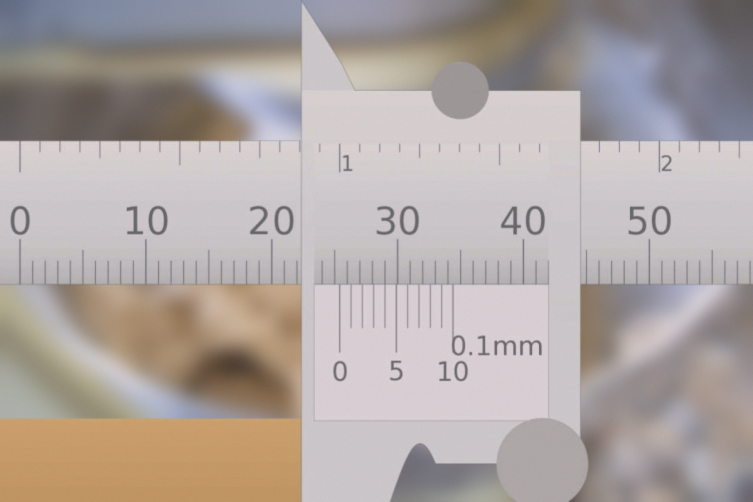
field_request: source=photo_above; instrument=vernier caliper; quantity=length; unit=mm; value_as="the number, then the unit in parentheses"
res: 25.4 (mm)
